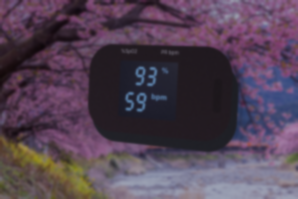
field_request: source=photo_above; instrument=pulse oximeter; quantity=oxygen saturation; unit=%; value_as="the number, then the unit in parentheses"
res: 93 (%)
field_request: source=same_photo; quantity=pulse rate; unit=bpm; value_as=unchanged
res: 59 (bpm)
